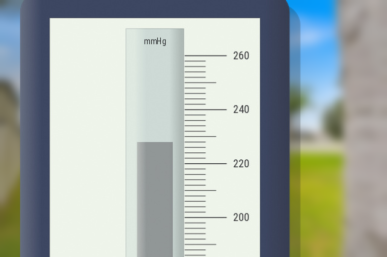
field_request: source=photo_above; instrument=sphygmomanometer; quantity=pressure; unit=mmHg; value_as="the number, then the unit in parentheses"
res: 228 (mmHg)
